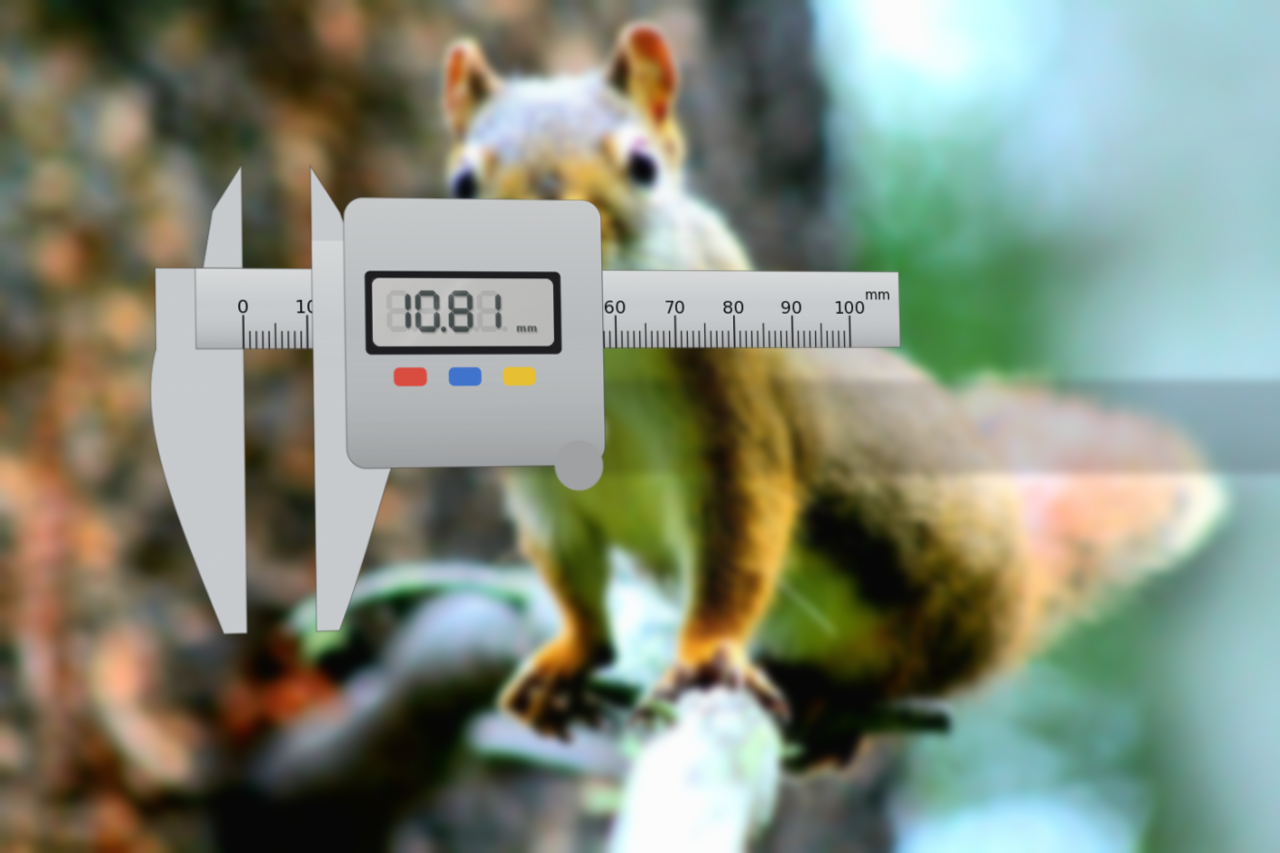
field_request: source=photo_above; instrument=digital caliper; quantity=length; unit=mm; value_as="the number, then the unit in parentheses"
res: 10.81 (mm)
